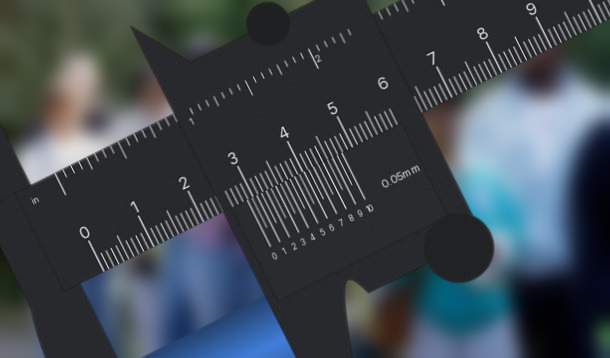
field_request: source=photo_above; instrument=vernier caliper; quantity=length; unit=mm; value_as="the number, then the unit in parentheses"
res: 28.8 (mm)
